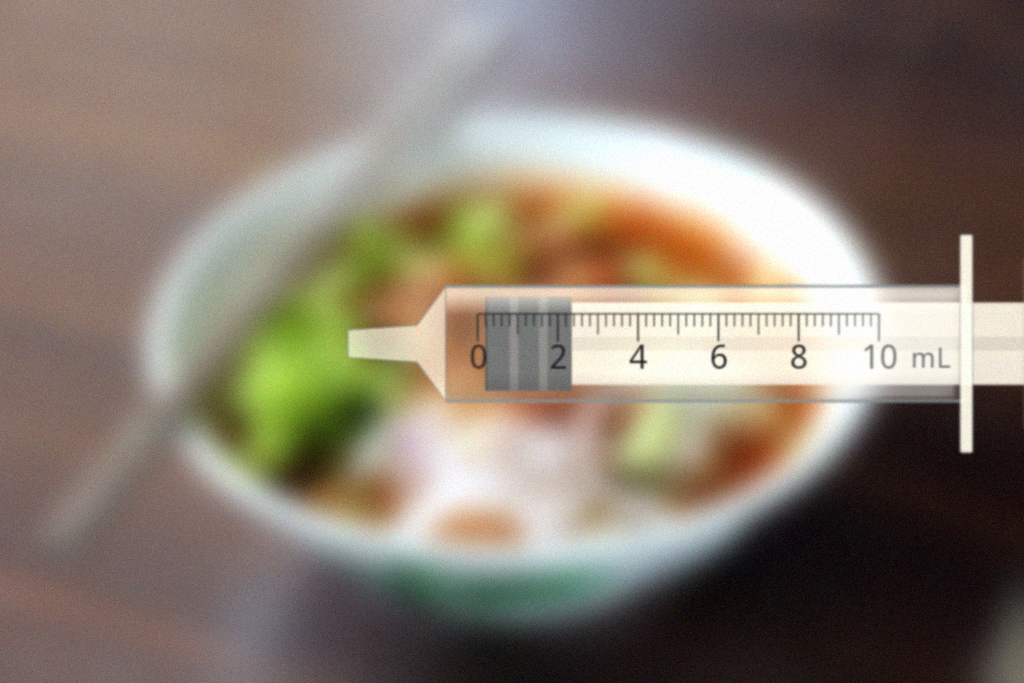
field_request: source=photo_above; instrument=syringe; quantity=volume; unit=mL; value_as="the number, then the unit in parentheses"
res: 0.2 (mL)
